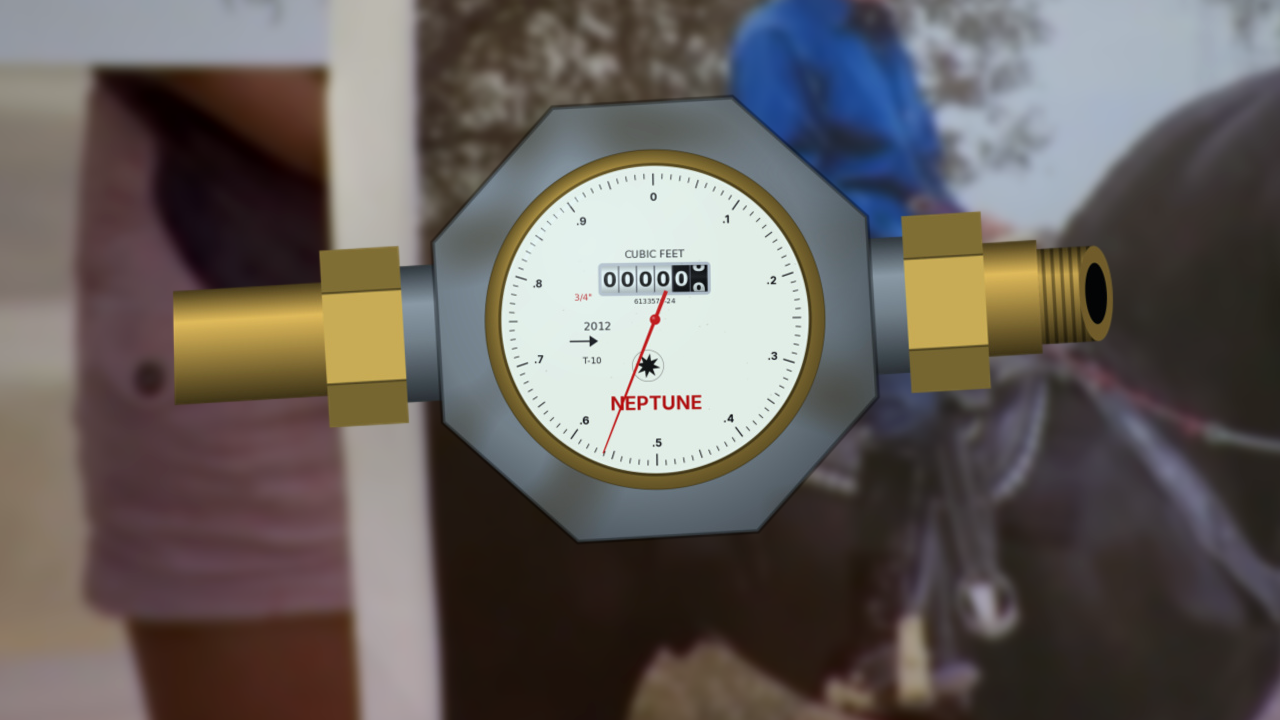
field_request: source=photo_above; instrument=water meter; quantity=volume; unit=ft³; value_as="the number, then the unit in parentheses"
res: 8.56 (ft³)
